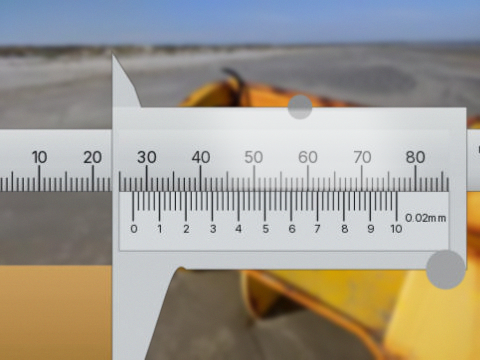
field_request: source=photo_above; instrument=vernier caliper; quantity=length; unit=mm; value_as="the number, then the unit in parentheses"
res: 27.5 (mm)
